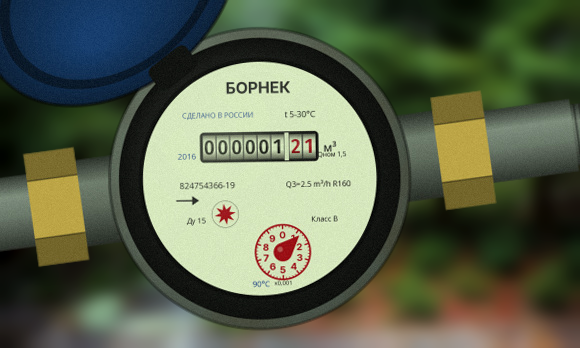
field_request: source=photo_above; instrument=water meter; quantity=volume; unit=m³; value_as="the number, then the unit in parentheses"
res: 1.211 (m³)
